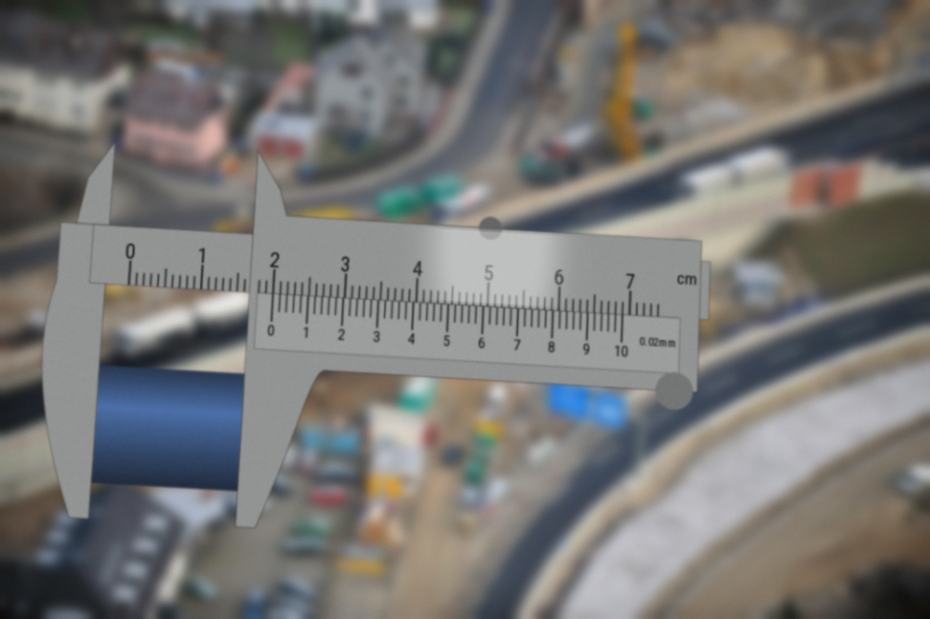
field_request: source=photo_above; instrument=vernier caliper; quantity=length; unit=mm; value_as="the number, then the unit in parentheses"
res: 20.0 (mm)
